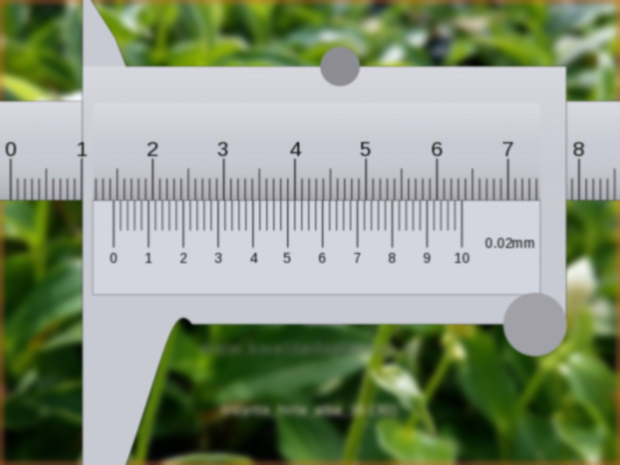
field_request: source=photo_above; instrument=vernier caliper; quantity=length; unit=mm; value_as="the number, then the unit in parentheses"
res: 14.5 (mm)
